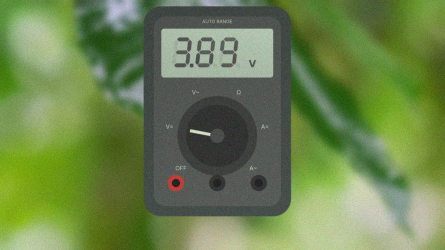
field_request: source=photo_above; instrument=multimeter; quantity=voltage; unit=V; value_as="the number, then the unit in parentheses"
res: 3.89 (V)
